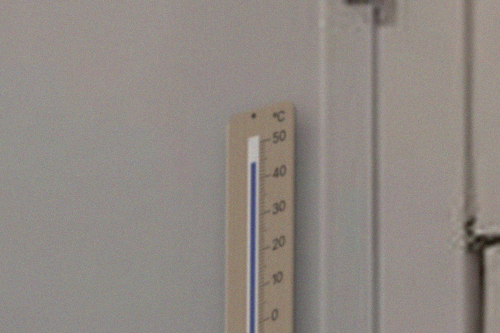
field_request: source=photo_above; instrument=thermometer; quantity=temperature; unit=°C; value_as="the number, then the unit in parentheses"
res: 45 (°C)
